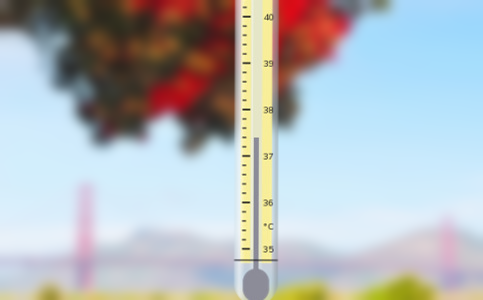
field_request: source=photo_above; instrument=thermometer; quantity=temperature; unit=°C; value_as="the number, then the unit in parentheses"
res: 37.4 (°C)
